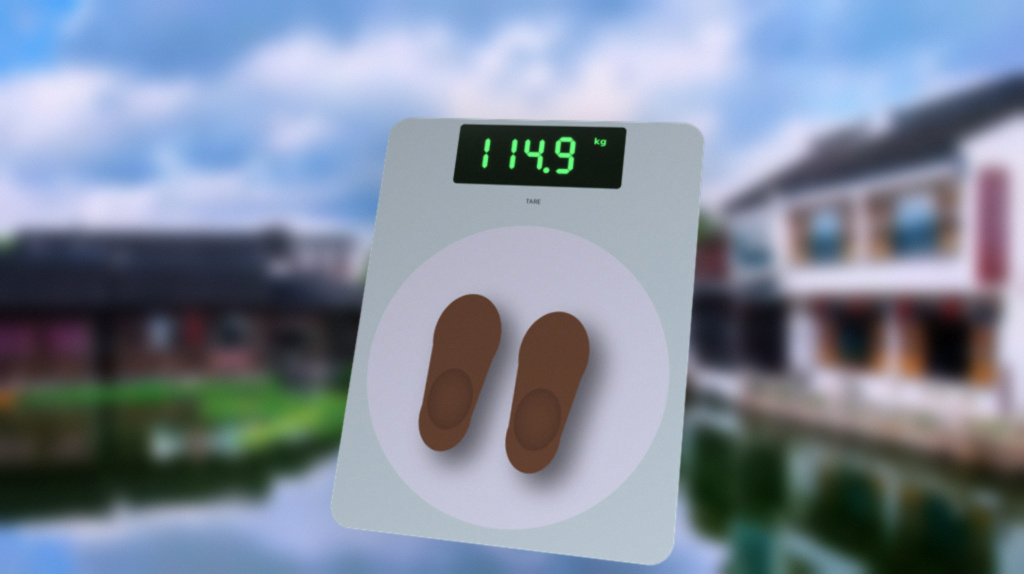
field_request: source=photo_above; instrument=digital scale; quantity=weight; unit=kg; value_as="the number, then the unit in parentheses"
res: 114.9 (kg)
